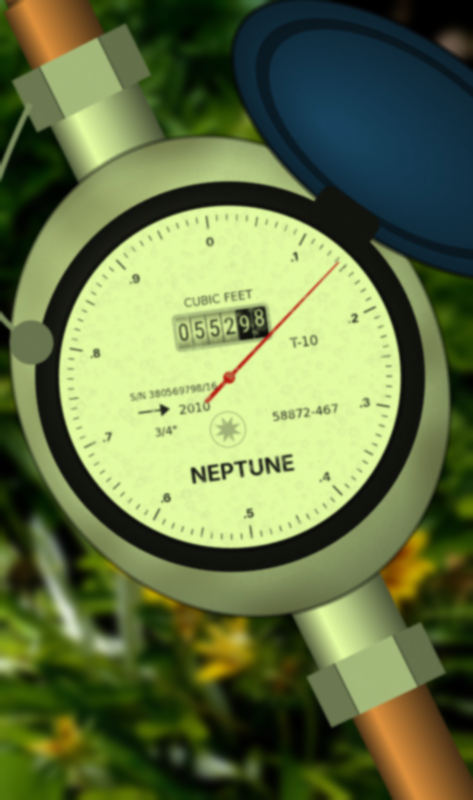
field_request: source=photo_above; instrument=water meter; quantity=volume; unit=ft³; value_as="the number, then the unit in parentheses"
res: 55298.14 (ft³)
